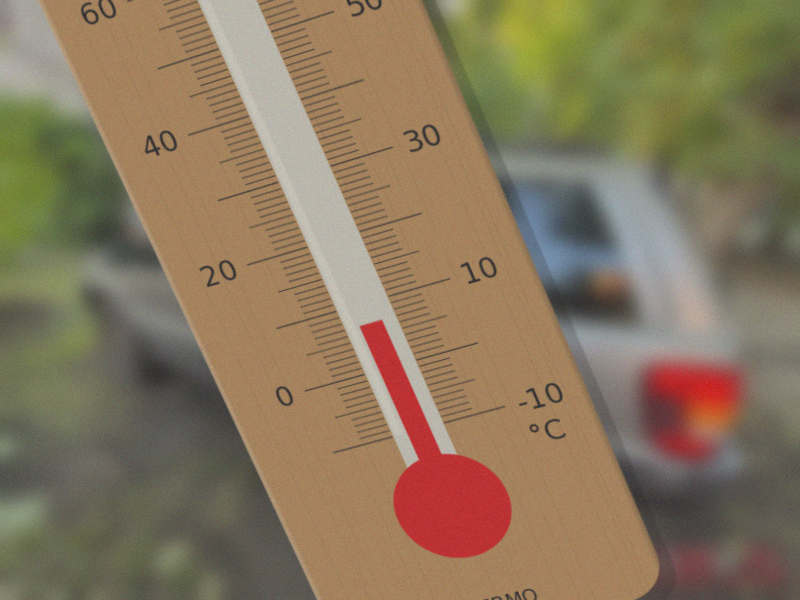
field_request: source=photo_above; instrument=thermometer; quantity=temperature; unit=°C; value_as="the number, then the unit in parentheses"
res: 7 (°C)
